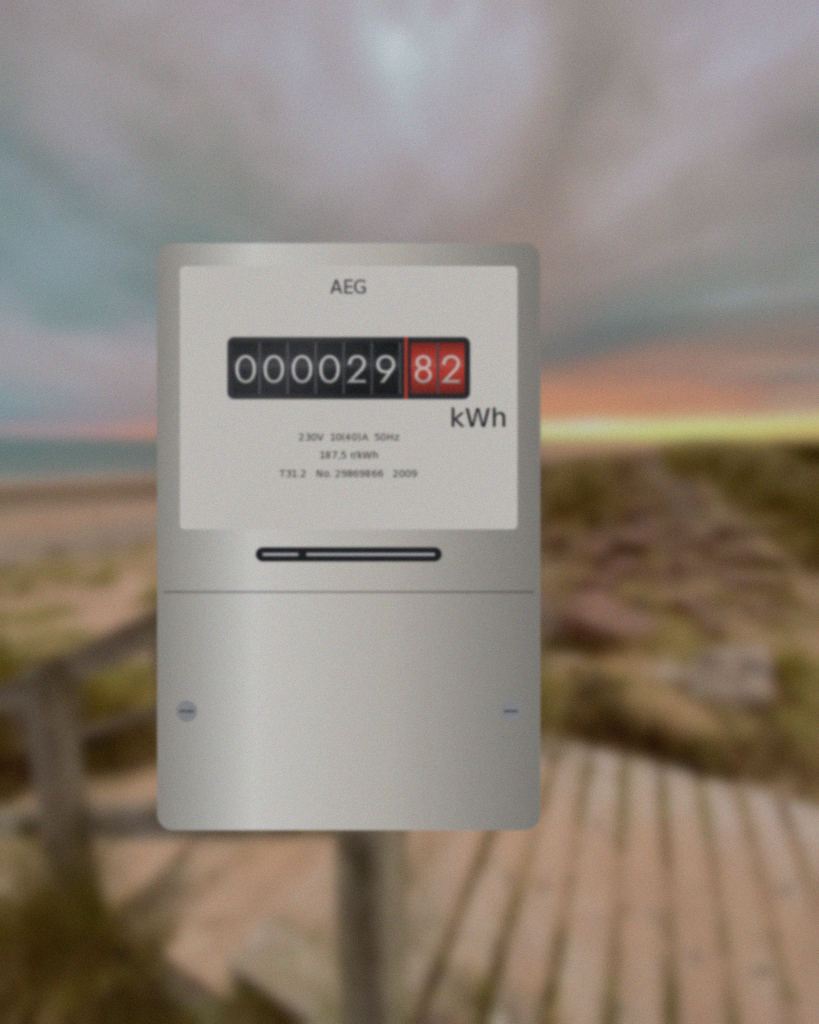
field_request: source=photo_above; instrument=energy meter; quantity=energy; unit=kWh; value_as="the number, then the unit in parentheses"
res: 29.82 (kWh)
